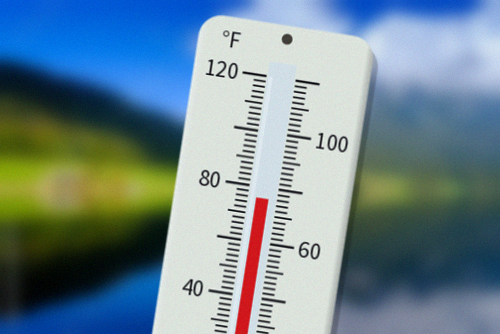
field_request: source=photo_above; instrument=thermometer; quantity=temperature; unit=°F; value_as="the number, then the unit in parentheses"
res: 76 (°F)
